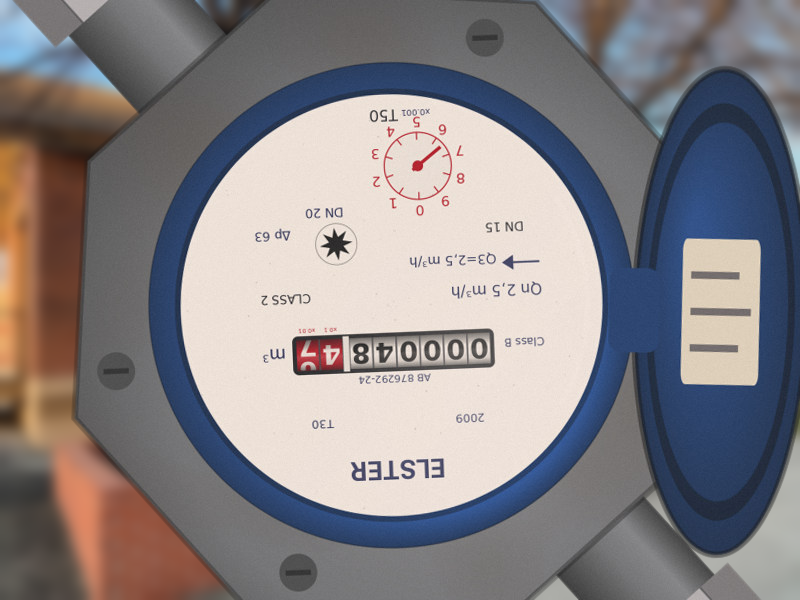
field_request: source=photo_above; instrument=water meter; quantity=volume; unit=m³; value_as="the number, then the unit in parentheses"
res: 48.466 (m³)
